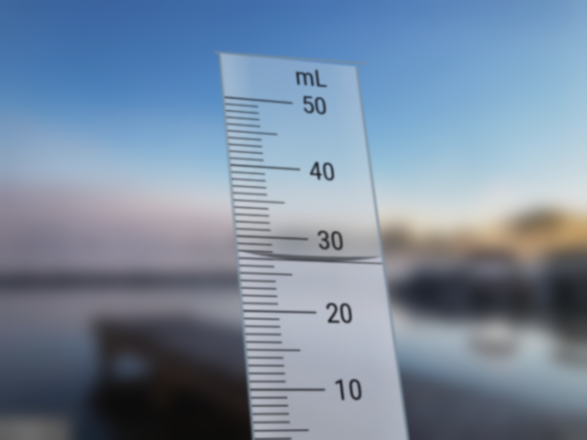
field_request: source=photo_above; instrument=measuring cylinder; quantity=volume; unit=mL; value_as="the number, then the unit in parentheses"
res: 27 (mL)
